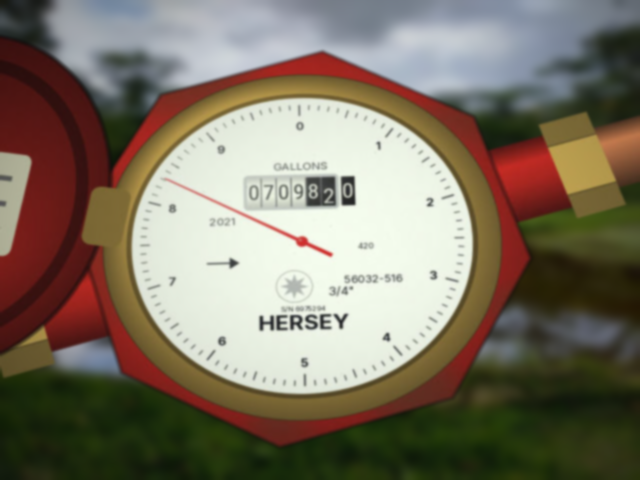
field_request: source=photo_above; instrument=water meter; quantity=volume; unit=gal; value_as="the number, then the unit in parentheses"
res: 709818.3 (gal)
